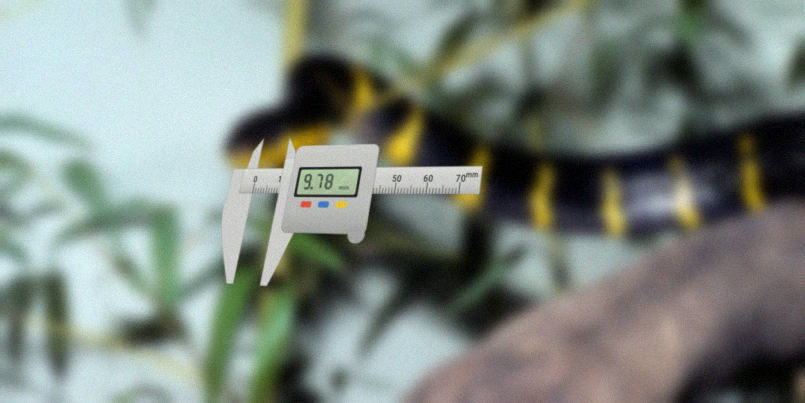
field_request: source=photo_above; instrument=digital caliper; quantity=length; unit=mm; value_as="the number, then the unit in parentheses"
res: 9.78 (mm)
